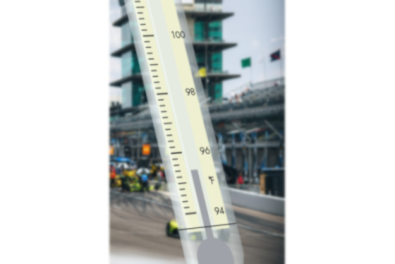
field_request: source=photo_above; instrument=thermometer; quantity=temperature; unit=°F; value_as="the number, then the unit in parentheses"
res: 95.4 (°F)
